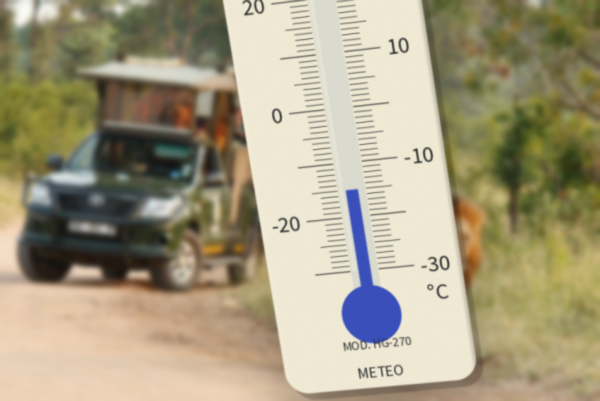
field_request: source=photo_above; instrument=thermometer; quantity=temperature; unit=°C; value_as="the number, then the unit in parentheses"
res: -15 (°C)
